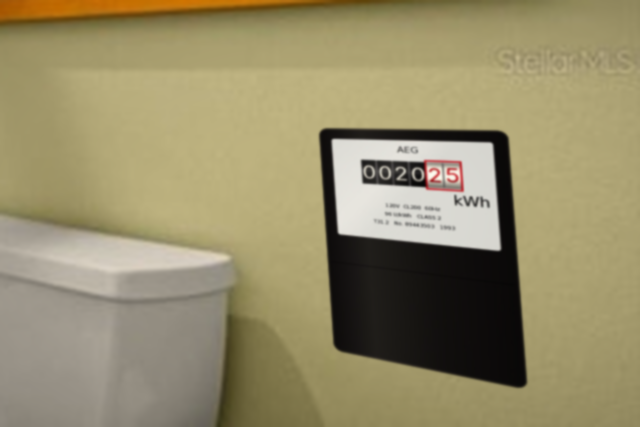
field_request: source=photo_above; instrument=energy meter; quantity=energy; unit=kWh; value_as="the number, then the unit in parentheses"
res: 20.25 (kWh)
